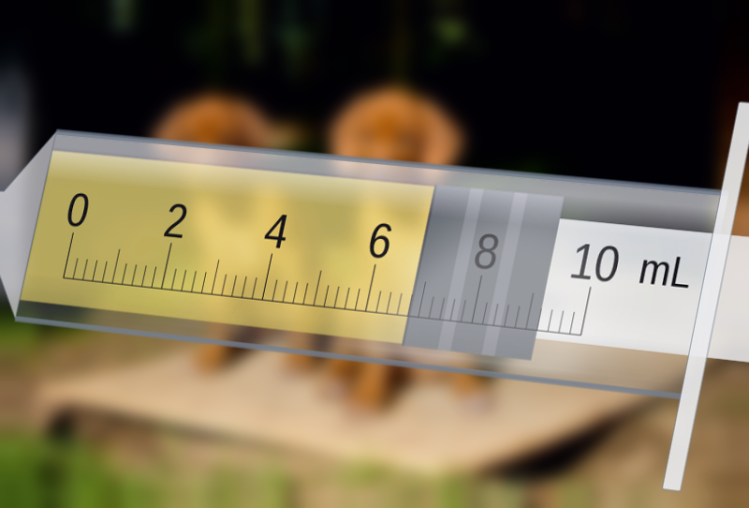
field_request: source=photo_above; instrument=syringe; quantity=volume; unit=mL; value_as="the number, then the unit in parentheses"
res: 6.8 (mL)
